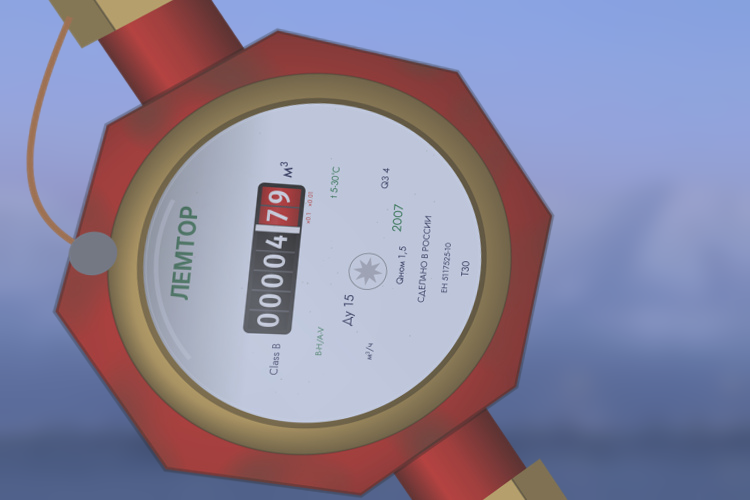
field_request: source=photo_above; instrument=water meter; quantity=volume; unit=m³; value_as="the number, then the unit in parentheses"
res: 4.79 (m³)
